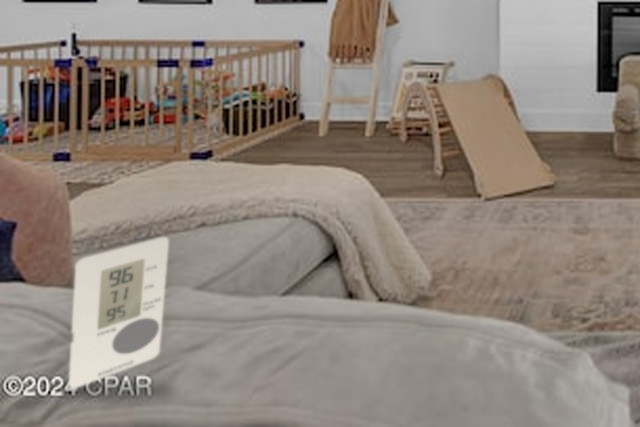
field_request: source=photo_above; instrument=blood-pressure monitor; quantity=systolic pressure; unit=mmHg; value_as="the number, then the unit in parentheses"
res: 96 (mmHg)
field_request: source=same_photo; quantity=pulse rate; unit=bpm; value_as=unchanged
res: 95 (bpm)
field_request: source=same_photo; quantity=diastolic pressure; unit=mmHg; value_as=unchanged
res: 71 (mmHg)
